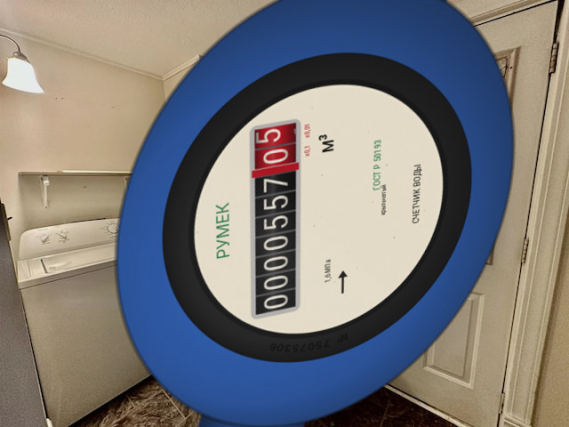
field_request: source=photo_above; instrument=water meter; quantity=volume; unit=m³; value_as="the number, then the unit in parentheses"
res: 557.05 (m³)
